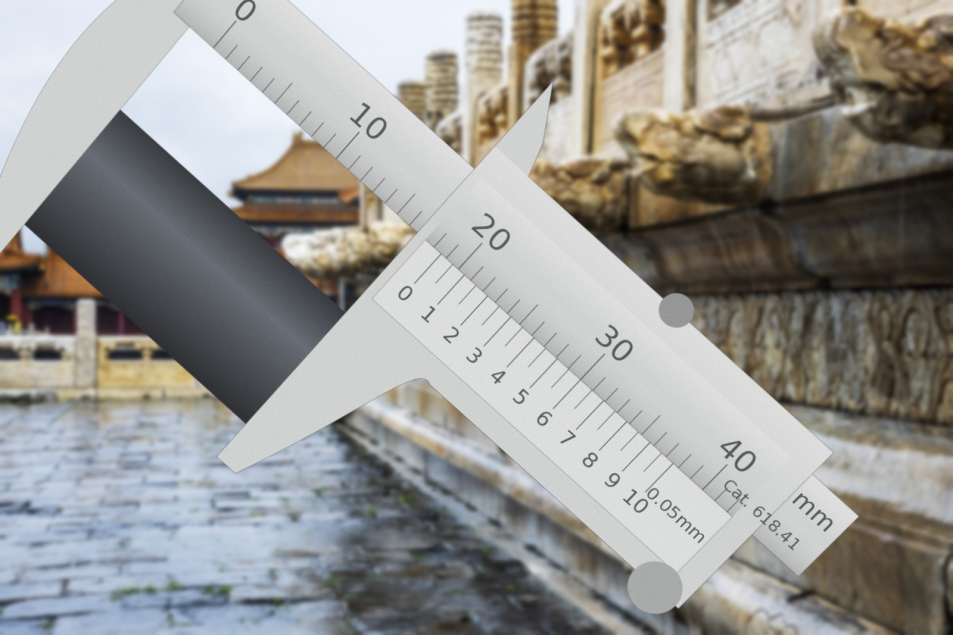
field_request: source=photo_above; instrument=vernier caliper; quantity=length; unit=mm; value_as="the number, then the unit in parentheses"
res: 18.6 (mm)
